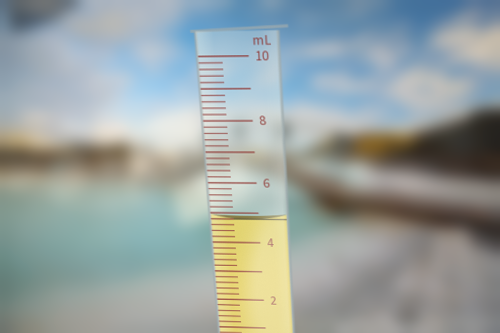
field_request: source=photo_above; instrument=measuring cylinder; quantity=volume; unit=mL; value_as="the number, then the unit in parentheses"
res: 4.8 (mL)
